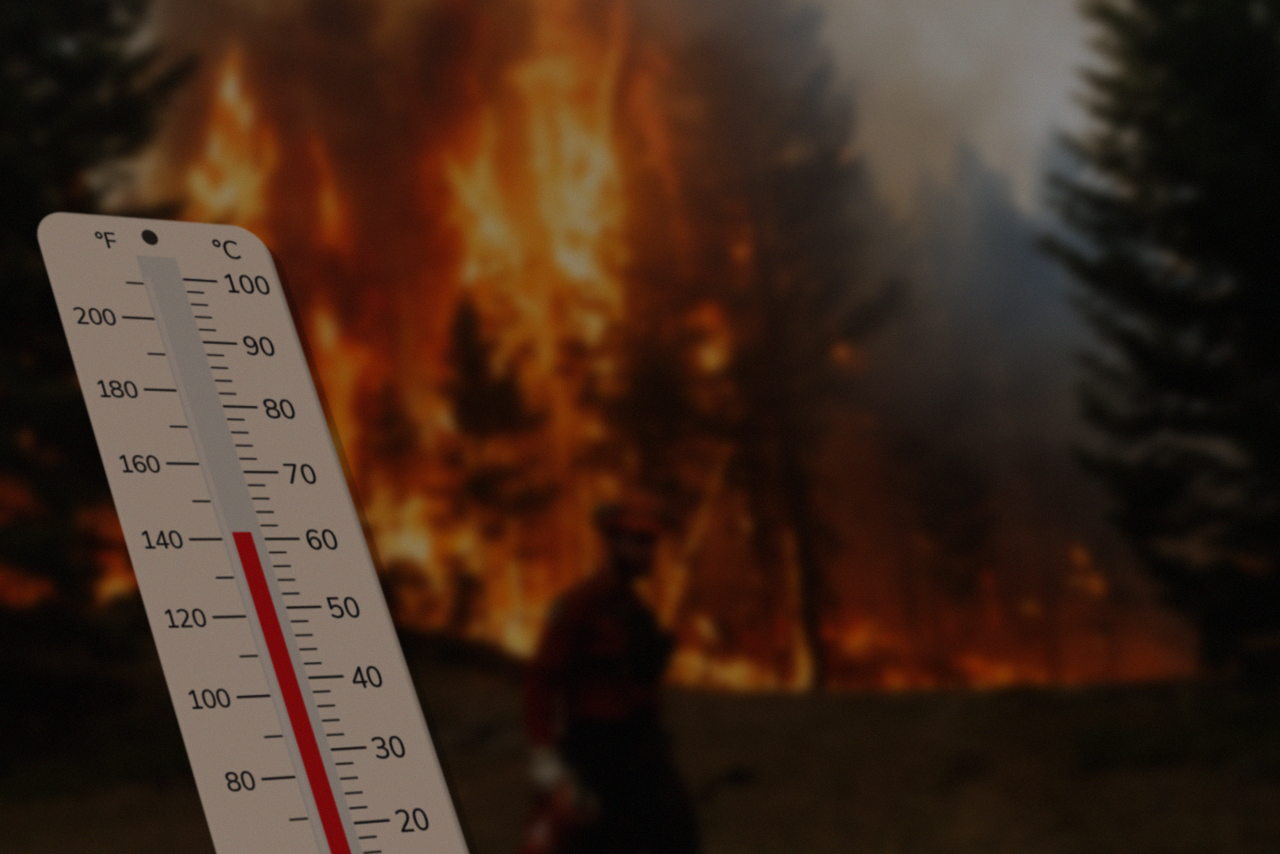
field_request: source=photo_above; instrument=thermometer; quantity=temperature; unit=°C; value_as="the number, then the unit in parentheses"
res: 61 (°C)
